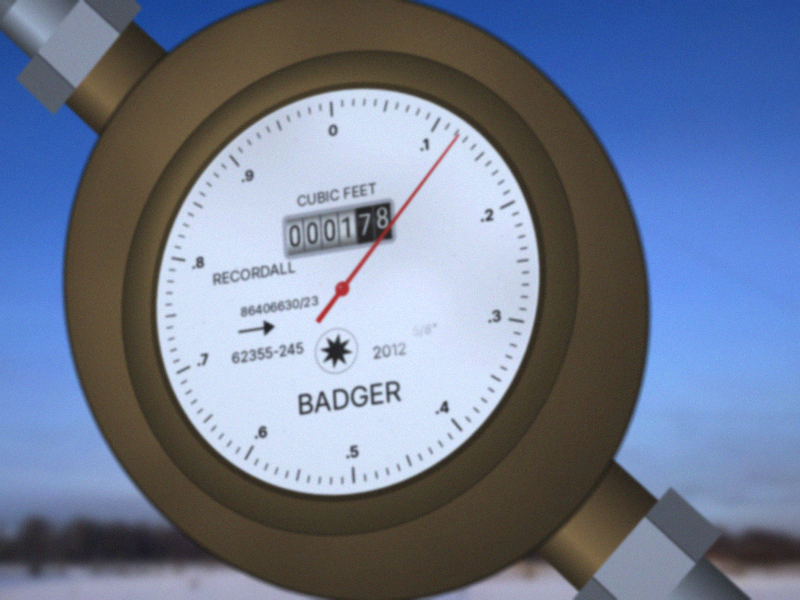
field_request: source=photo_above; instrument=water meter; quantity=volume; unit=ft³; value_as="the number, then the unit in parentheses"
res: 178.12 (ft³)
